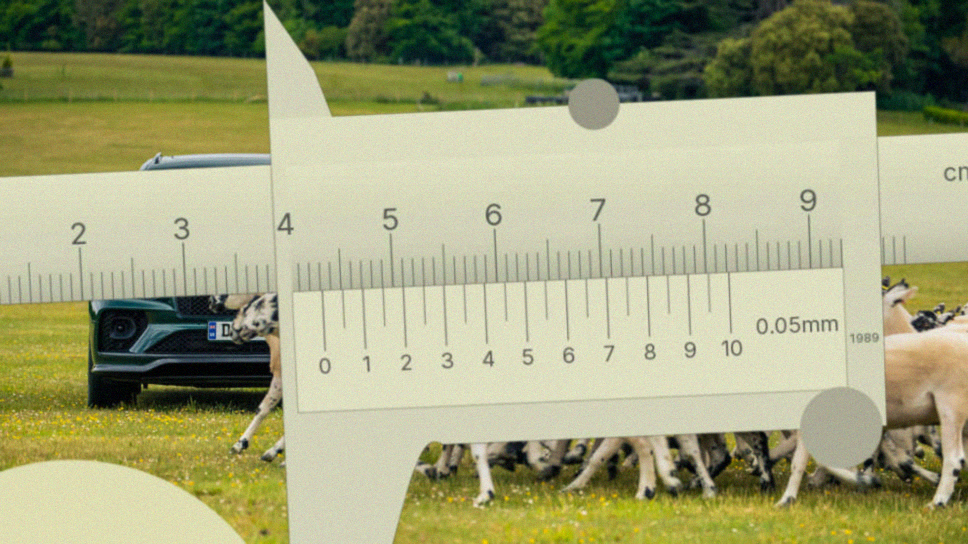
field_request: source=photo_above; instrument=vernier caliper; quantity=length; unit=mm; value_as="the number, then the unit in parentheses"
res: 43.2 (mm)
